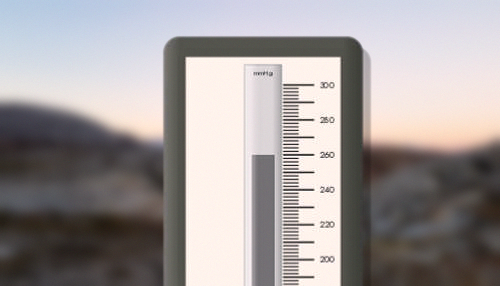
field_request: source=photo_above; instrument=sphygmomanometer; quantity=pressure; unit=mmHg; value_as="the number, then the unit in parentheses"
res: 260 (mmHg)
